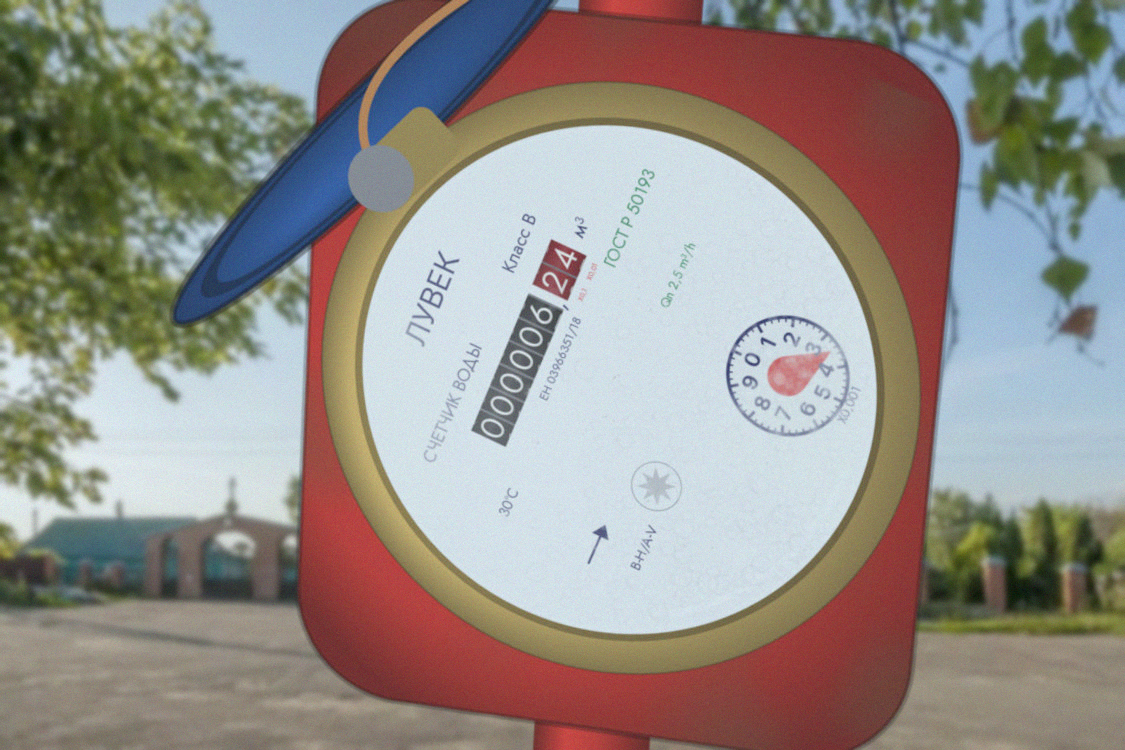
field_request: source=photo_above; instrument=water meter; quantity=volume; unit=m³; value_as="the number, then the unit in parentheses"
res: 6.243 (m³)
